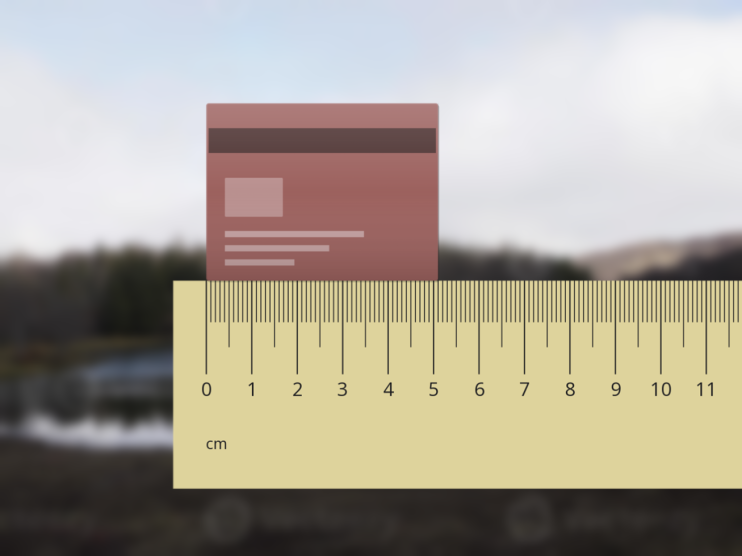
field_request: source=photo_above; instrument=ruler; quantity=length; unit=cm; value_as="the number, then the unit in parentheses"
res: 5.1 (cm)
